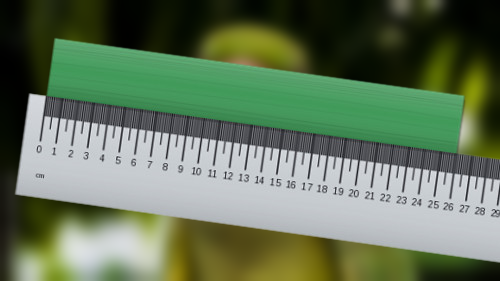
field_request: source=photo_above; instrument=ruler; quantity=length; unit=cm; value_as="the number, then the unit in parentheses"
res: 26 (cm)
